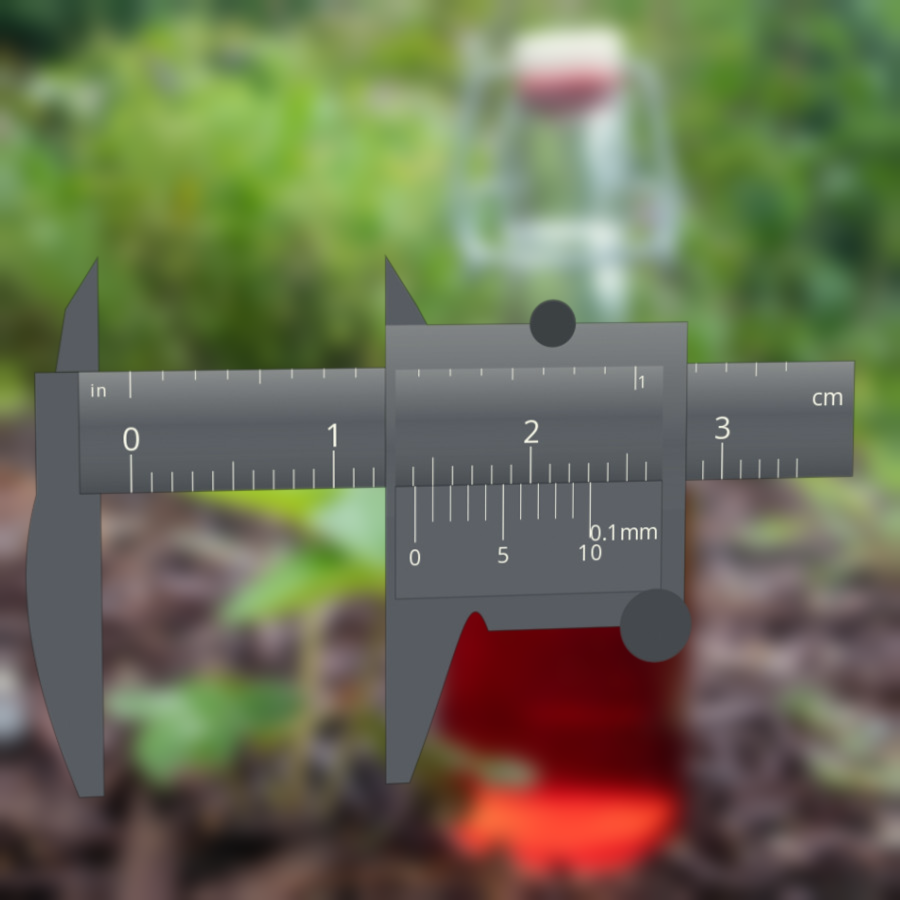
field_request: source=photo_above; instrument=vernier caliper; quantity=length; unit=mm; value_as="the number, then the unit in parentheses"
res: 14.1 (mm)
